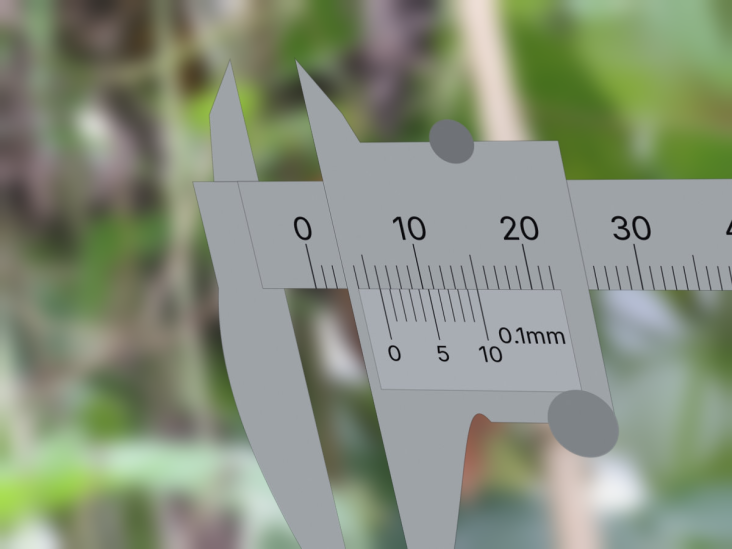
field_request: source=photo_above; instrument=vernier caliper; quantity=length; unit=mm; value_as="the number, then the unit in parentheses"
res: 6.0 (mm)
